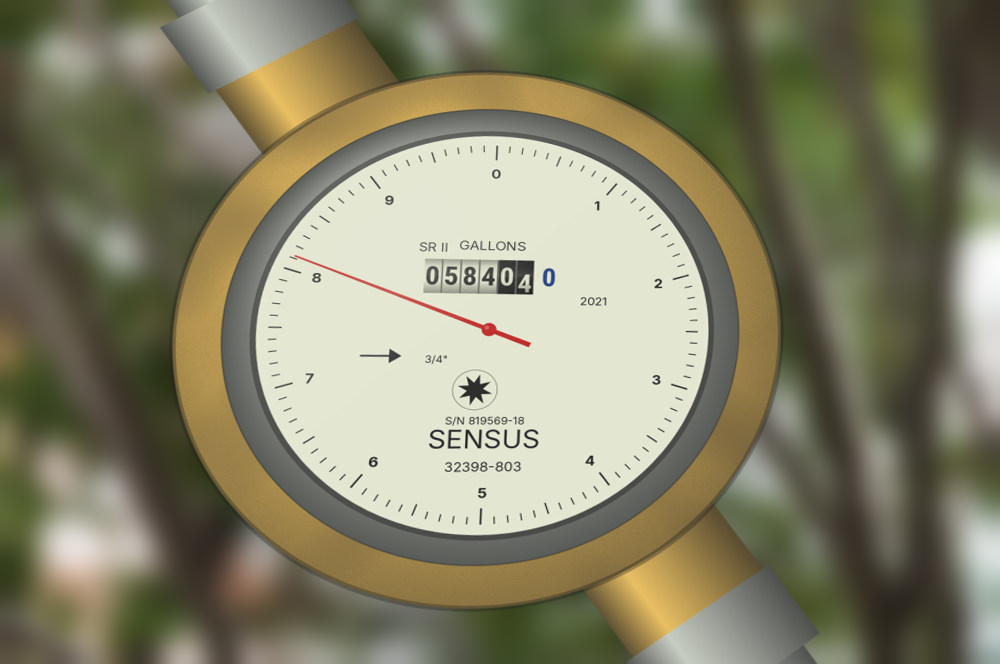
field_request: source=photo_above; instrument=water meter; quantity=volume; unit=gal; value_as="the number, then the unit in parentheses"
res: 584038.1 (gal)
